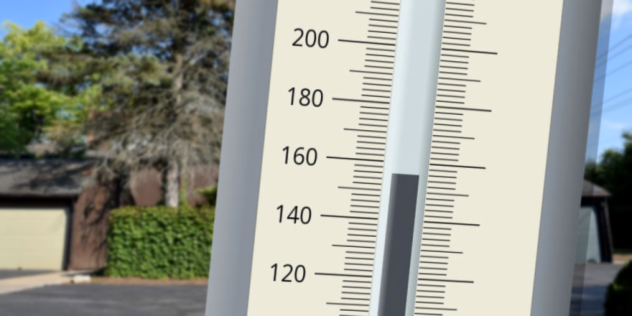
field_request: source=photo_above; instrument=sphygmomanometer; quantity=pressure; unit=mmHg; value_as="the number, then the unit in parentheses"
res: 156 (mmHg)
